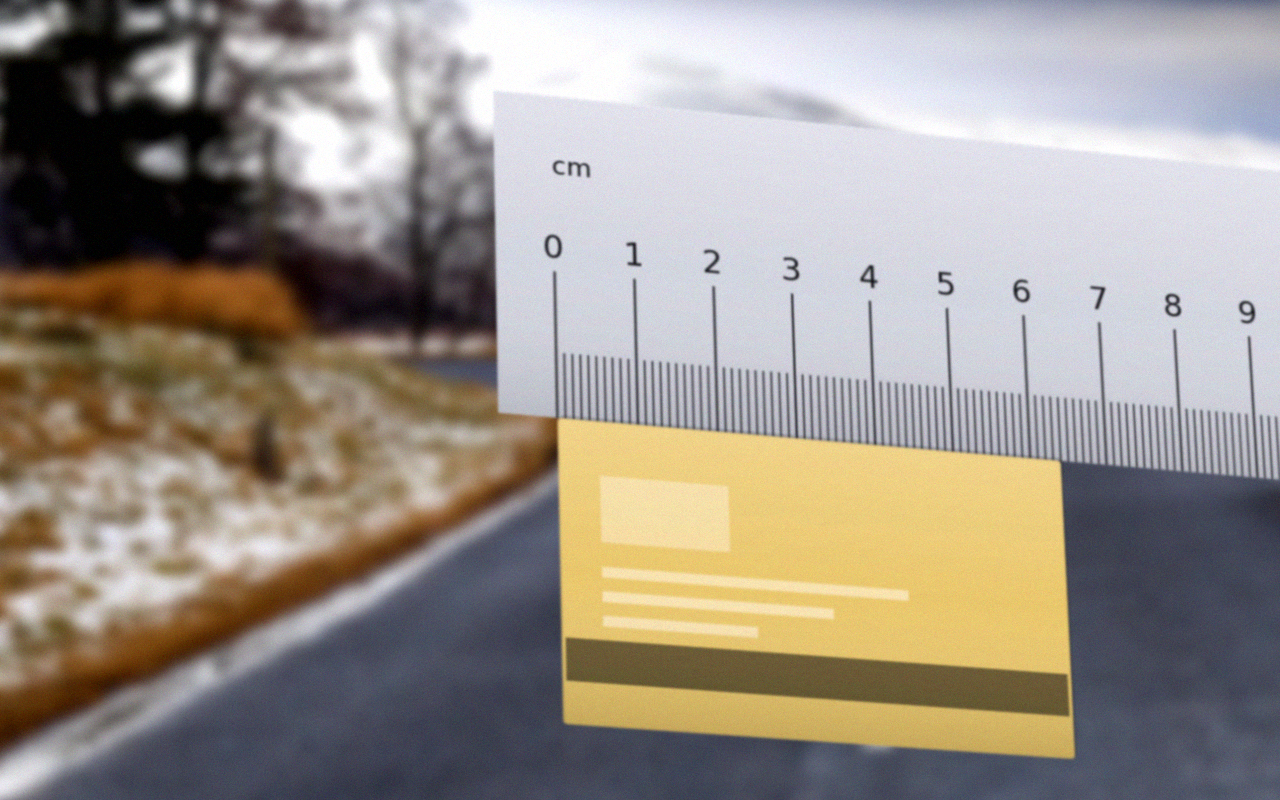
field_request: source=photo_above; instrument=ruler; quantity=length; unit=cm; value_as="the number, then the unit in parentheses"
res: 6.4 (cm)
